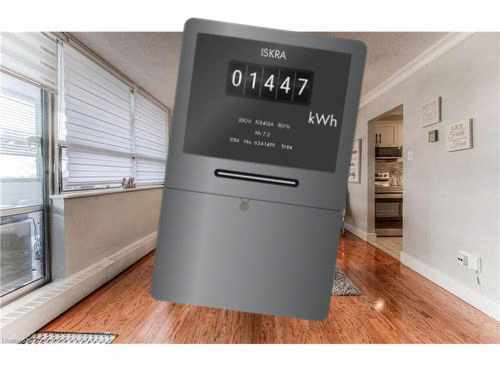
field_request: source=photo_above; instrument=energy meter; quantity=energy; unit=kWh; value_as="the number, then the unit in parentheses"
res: 1447 (kWh)
